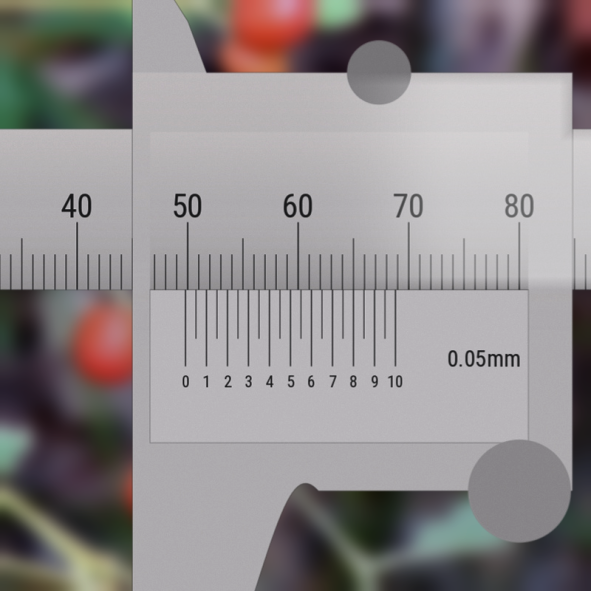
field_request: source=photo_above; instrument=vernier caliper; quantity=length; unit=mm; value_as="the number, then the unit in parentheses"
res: 49.8 (mm)
